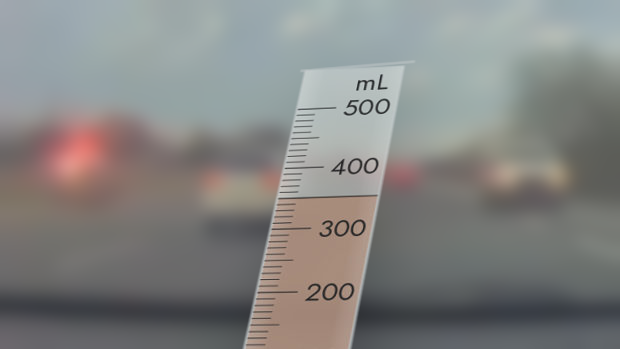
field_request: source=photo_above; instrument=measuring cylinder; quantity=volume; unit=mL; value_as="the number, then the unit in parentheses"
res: 350 (mL)
